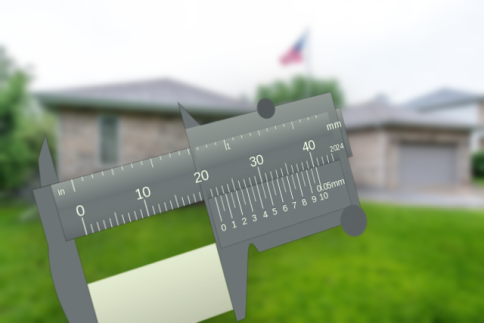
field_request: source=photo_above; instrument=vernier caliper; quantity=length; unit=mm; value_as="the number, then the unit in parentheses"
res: 21.4 (mm)
